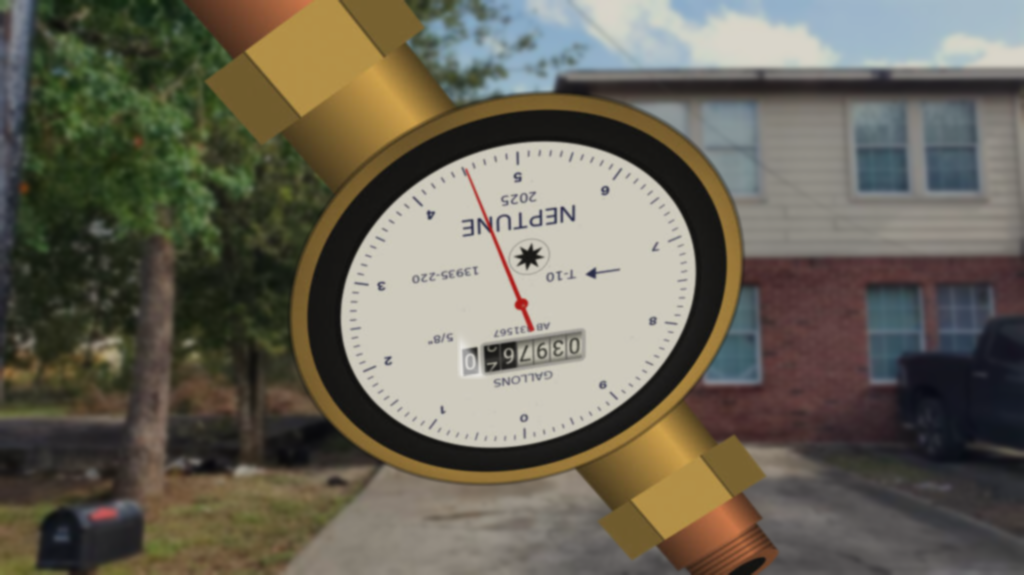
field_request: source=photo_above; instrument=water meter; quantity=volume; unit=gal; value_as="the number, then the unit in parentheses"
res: 397624.5 (gal)
